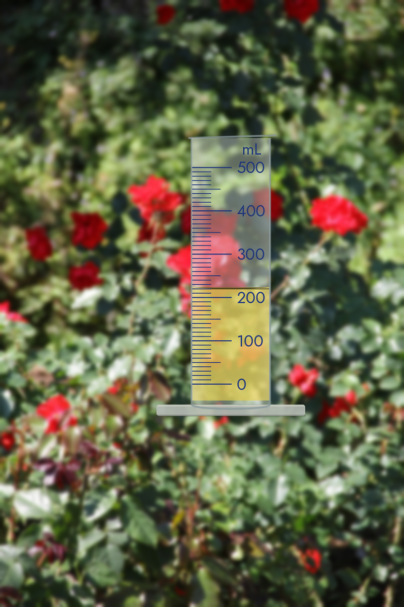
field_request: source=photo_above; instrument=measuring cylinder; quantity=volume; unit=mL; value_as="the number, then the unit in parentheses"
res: 220 (mL)
